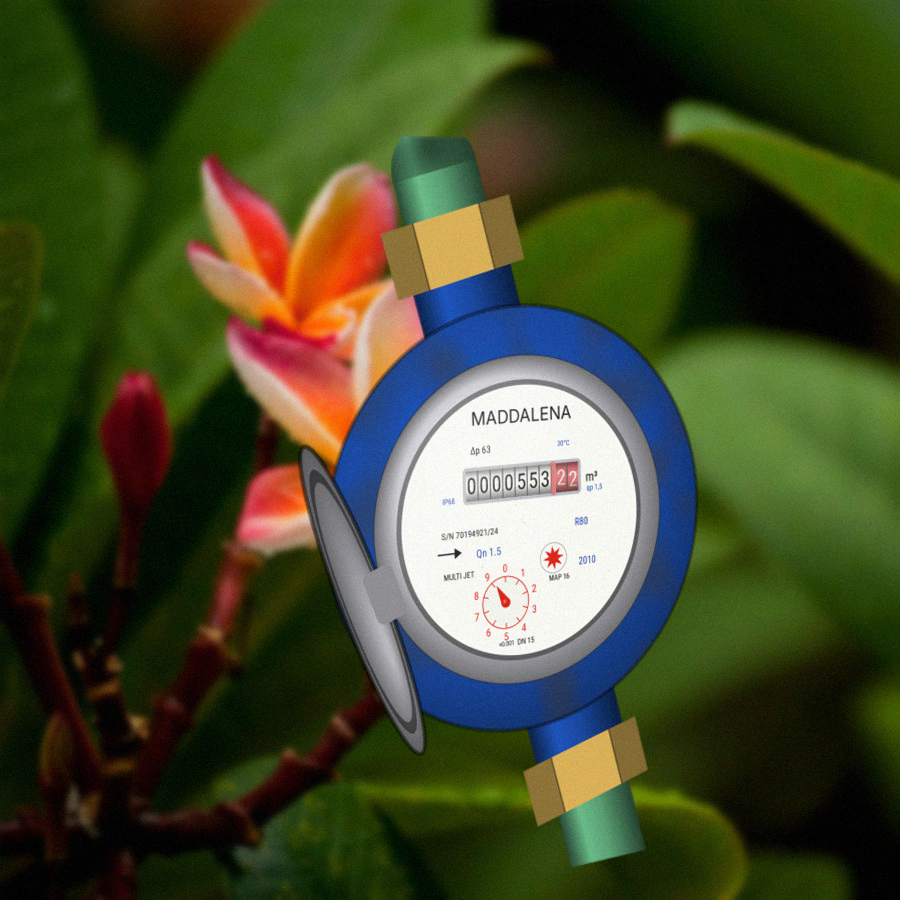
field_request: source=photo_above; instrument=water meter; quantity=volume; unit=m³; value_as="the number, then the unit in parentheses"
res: 553.219 (m³)
